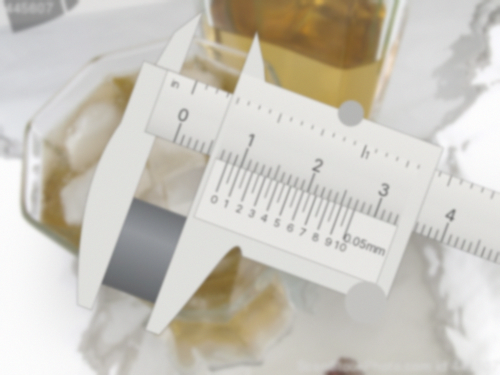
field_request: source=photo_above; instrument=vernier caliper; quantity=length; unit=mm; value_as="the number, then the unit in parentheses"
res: 8.0 (mm)
